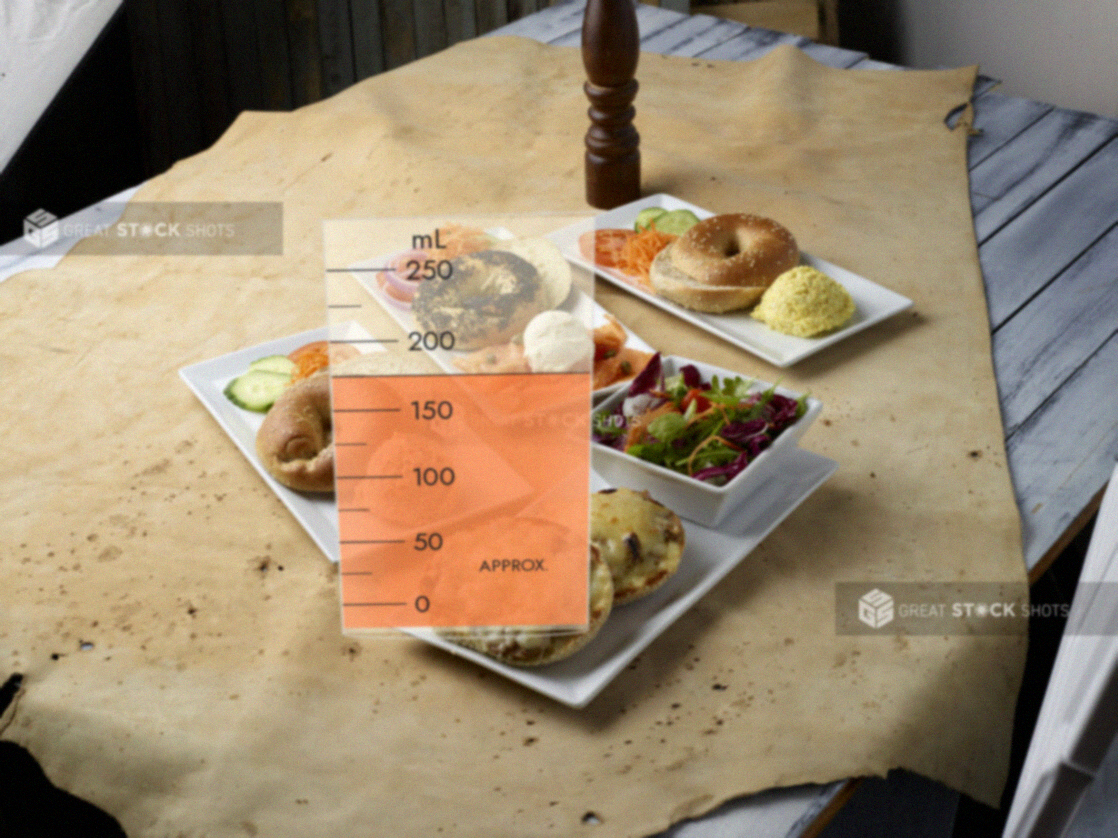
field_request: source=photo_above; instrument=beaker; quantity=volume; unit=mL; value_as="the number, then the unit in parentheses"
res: 175 (mL)
